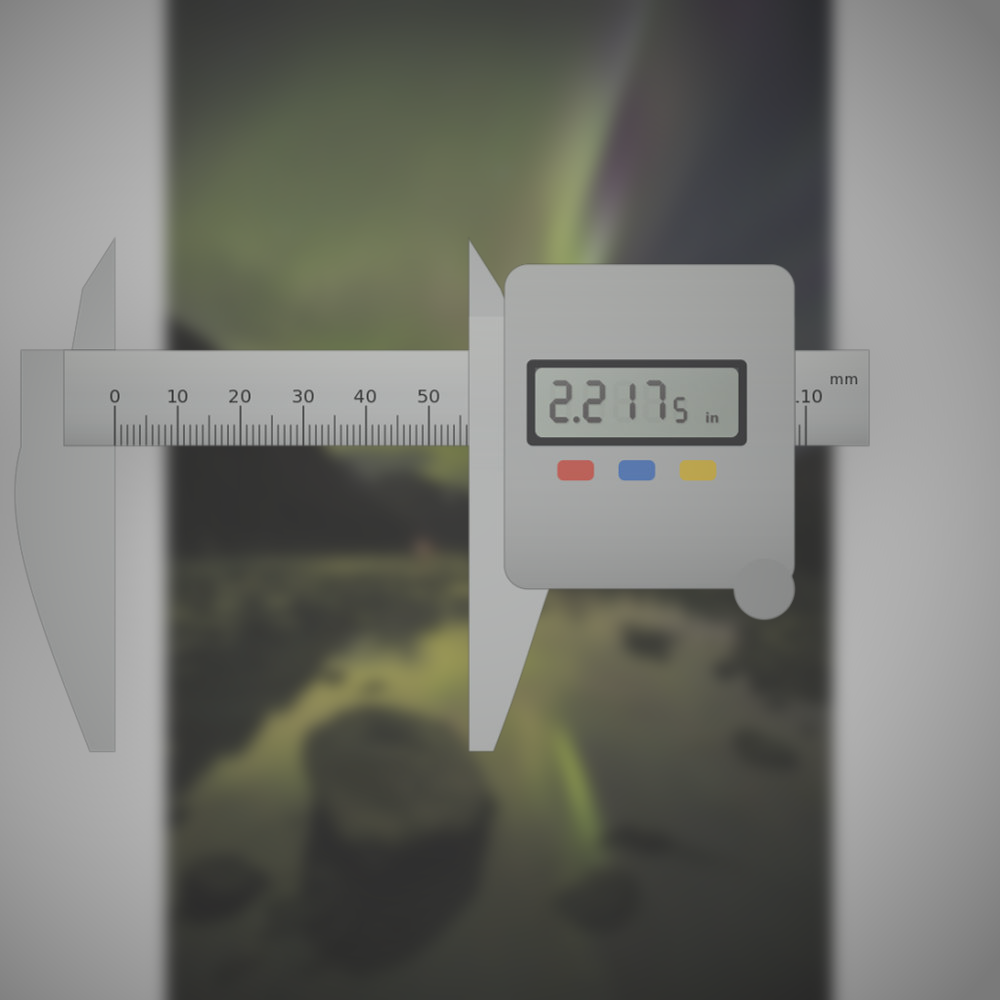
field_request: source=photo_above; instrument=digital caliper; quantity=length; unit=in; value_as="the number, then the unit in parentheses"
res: 2.2175 (in)
